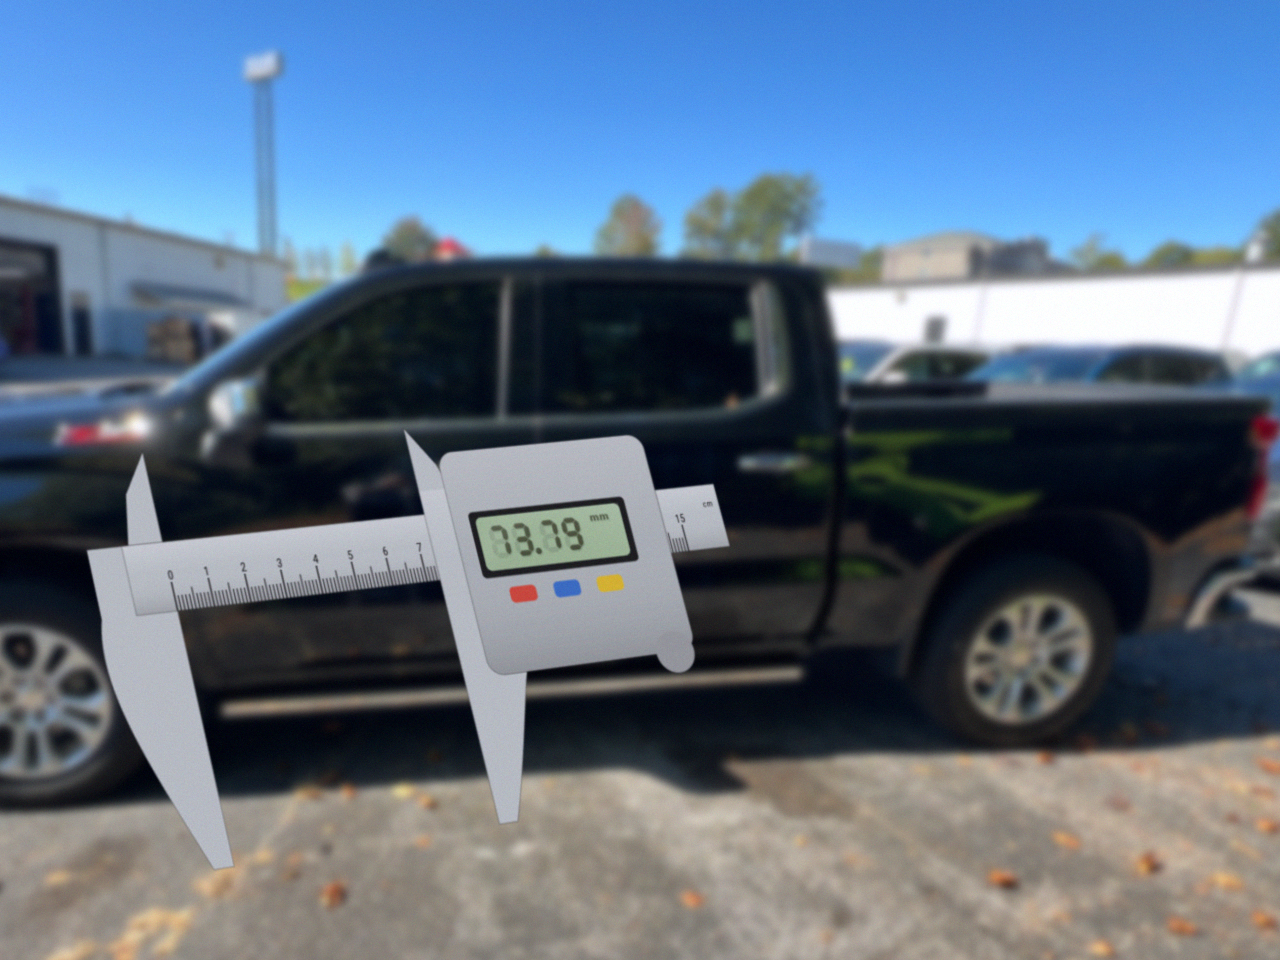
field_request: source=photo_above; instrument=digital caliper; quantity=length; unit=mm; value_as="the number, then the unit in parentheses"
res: 73.79 (mm)
